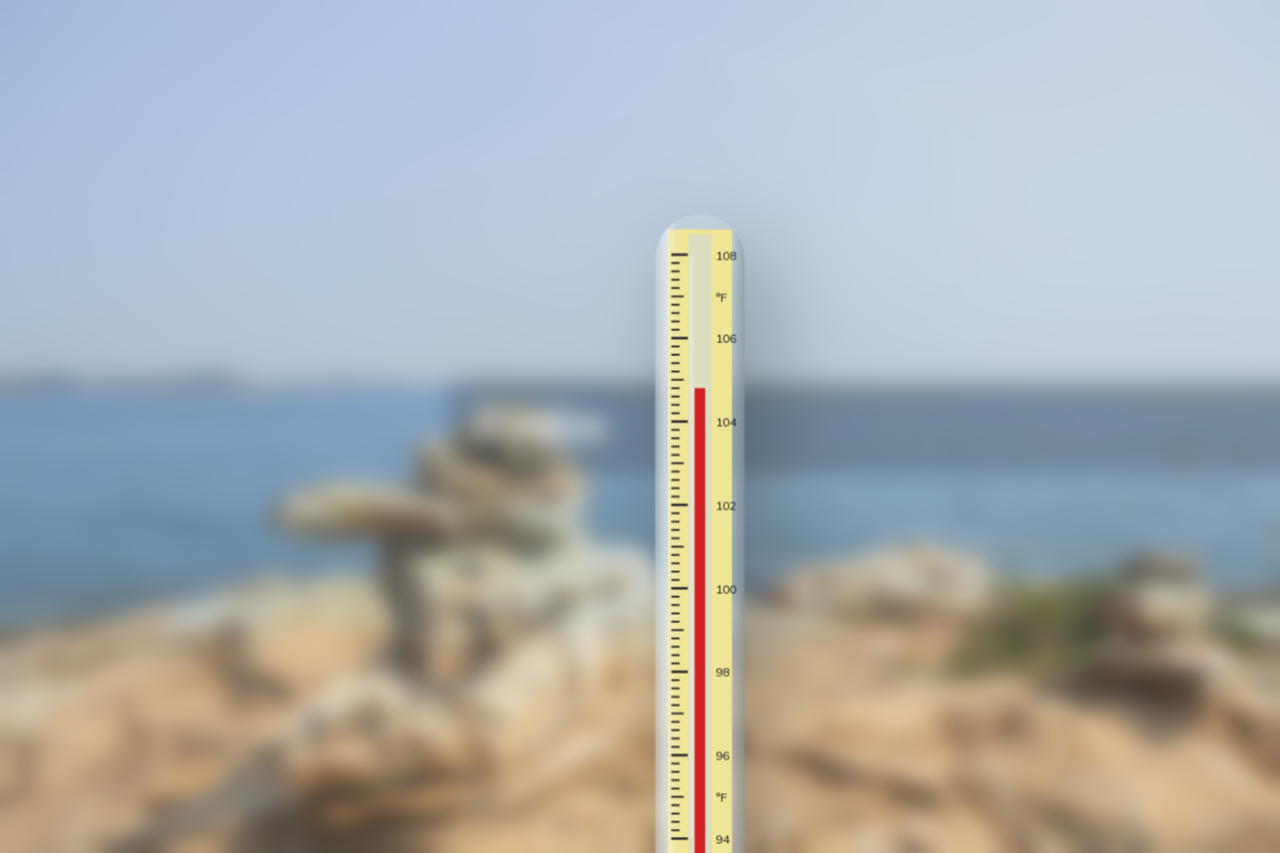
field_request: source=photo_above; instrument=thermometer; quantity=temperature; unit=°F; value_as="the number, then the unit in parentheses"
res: 104.8 (°F)
